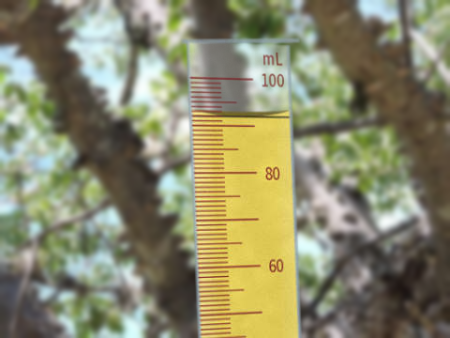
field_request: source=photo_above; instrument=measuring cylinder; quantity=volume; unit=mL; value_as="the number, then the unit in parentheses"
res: 92 (mL)
